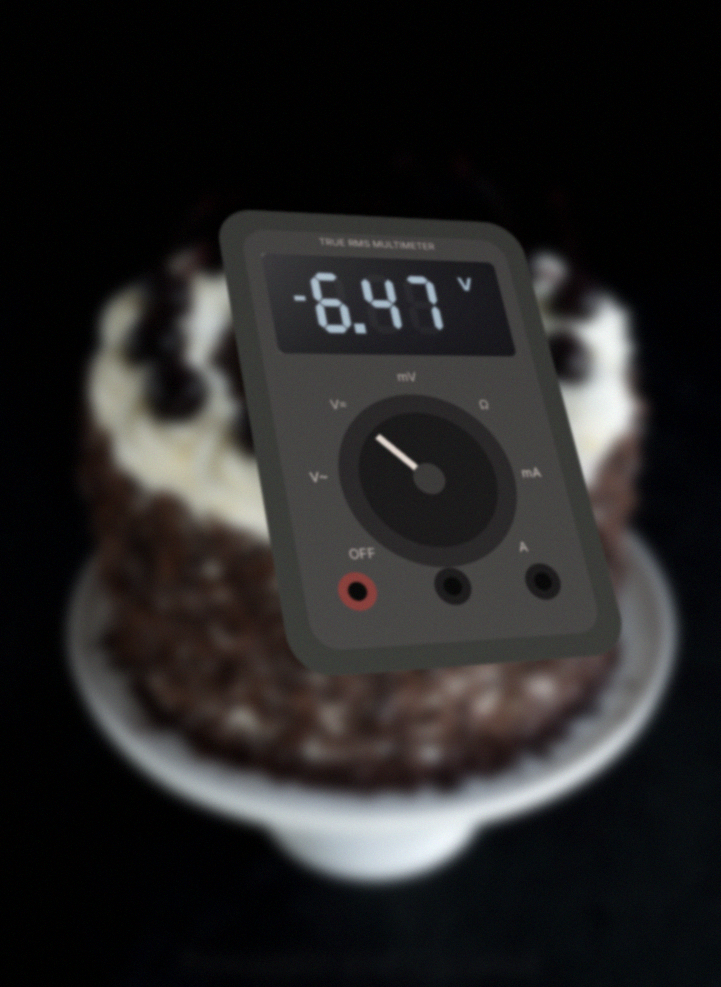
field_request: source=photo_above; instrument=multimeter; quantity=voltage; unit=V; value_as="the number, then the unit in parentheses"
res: -6.47 (V)
